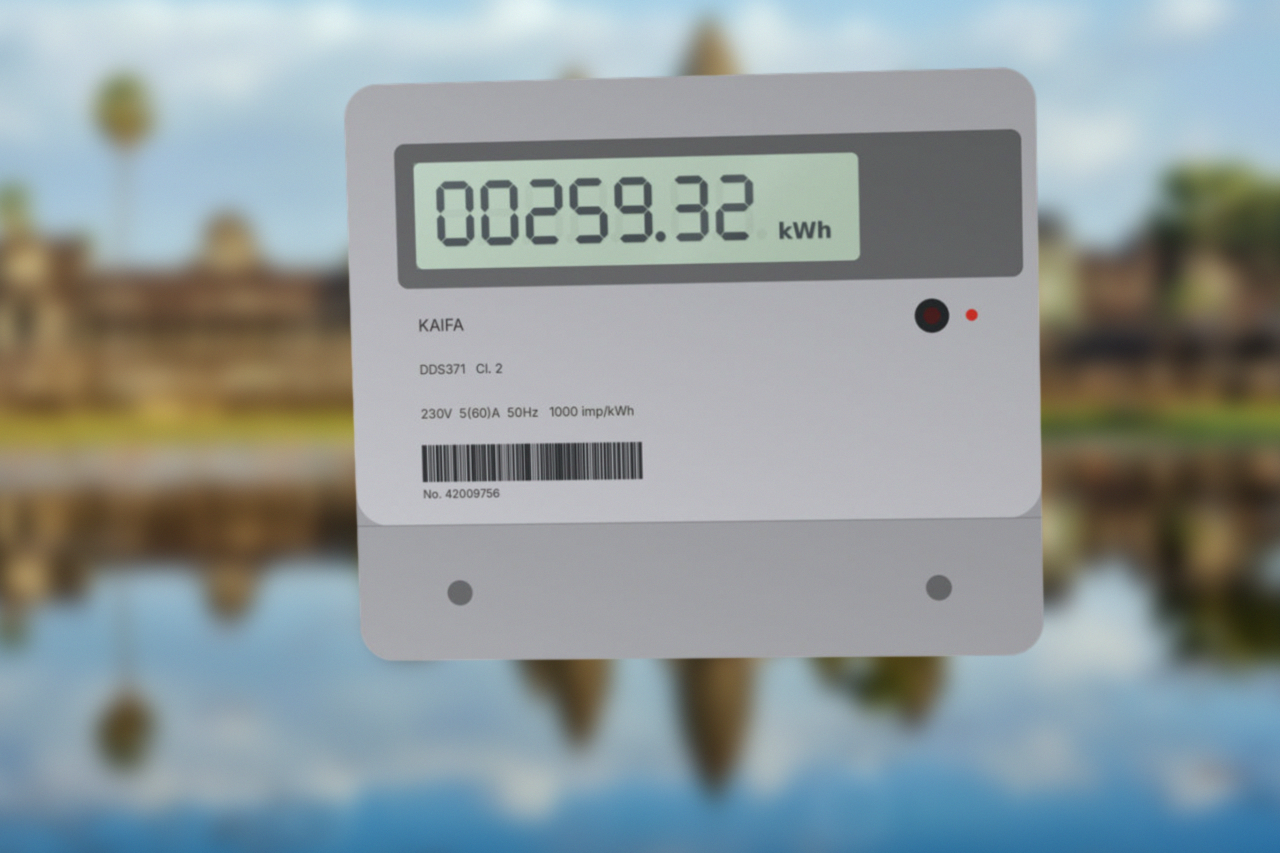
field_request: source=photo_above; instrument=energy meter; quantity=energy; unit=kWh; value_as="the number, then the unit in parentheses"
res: 259.32 (kWh)
